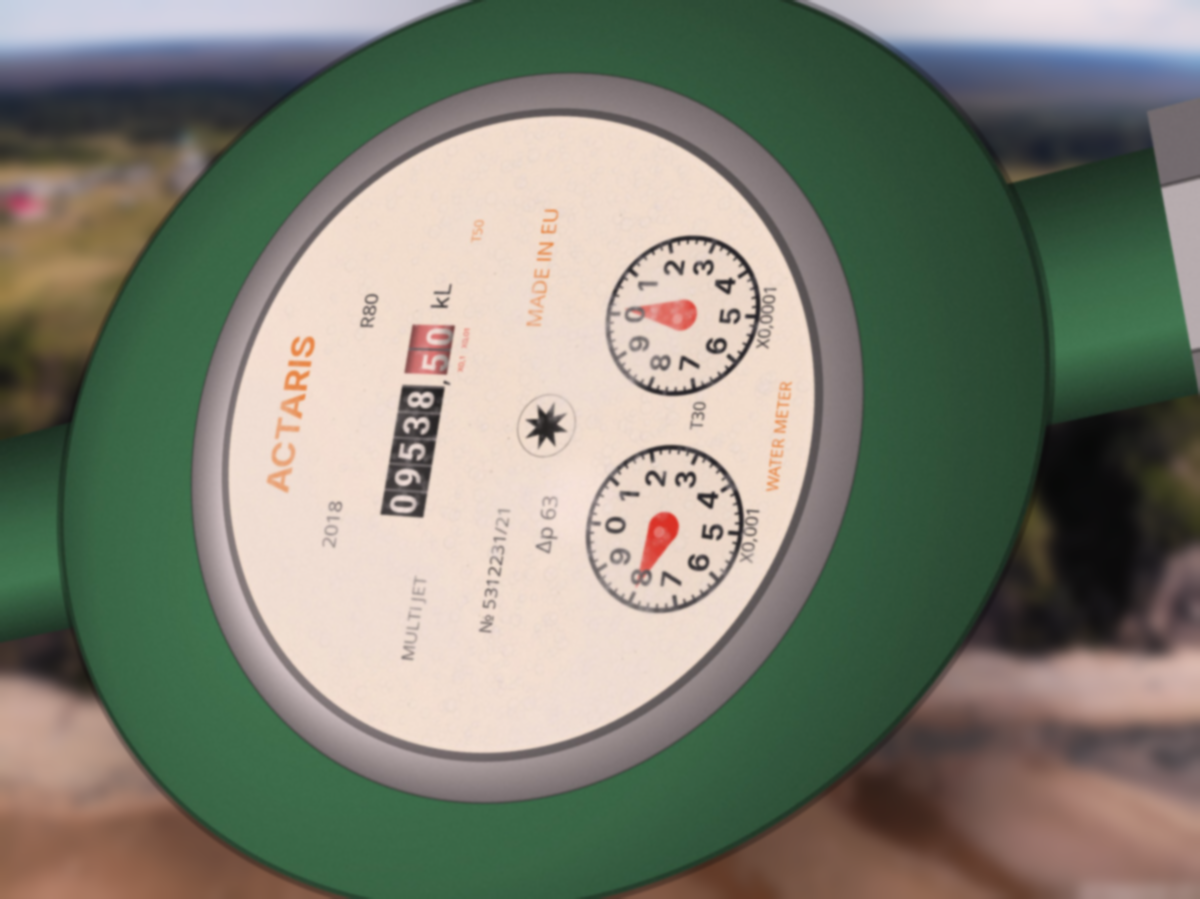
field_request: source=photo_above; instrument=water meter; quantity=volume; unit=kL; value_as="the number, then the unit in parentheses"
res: 9538.4980 (kL)
